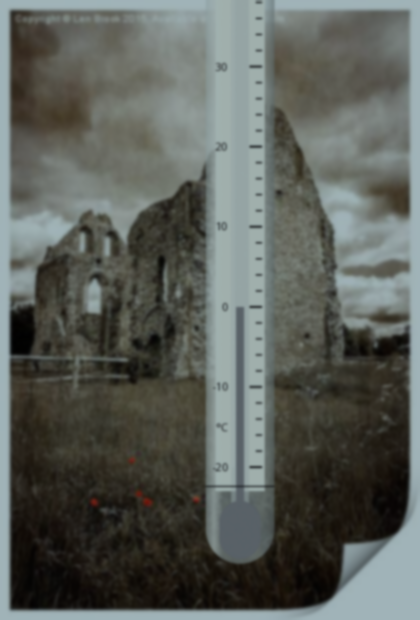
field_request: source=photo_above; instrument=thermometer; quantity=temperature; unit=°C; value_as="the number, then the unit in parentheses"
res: 0 (°C)
